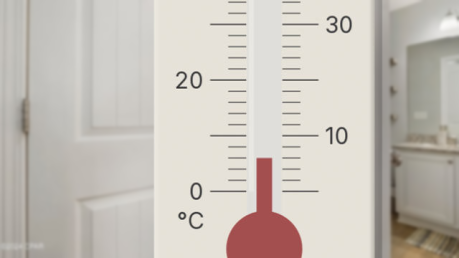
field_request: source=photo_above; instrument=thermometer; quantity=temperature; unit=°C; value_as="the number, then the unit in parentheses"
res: 6 (°C)
